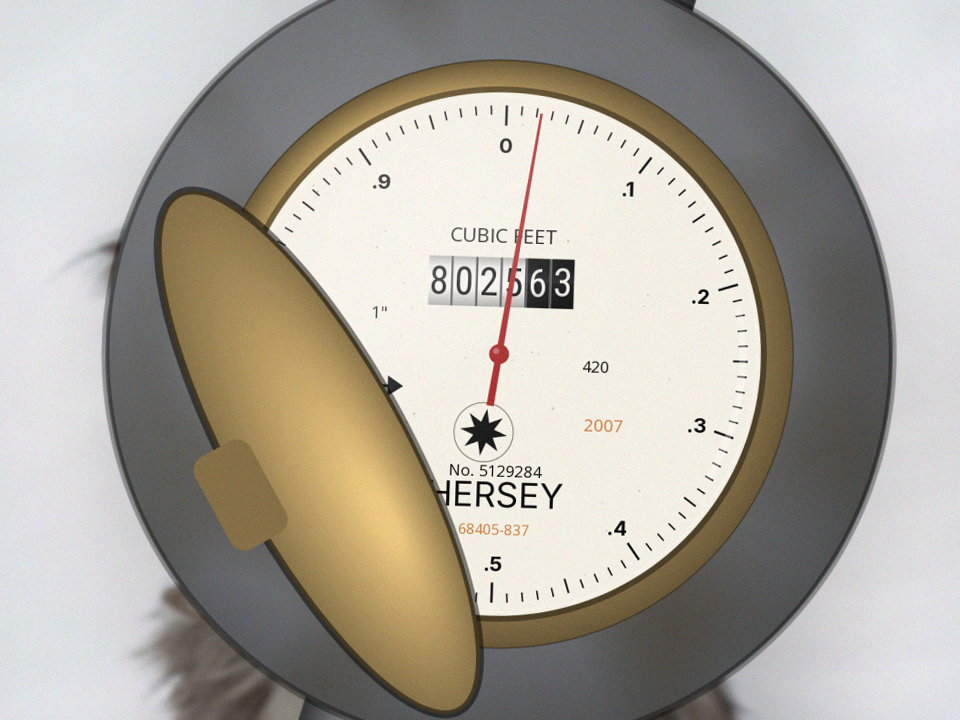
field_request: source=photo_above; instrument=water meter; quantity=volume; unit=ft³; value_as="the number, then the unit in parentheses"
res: 802563.02 (ft³)
